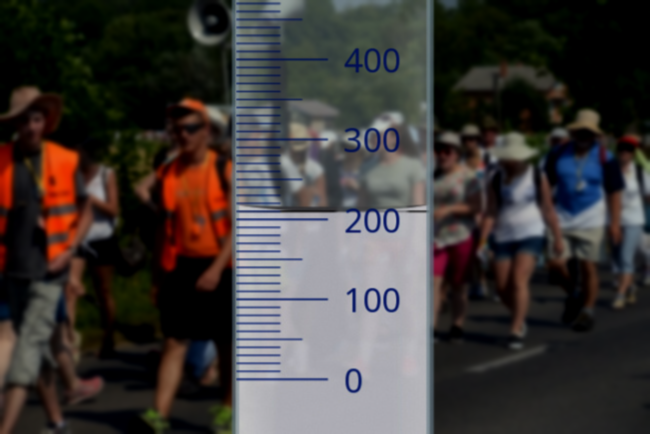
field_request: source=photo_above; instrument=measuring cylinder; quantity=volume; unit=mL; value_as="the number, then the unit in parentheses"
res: 210 (mL)
